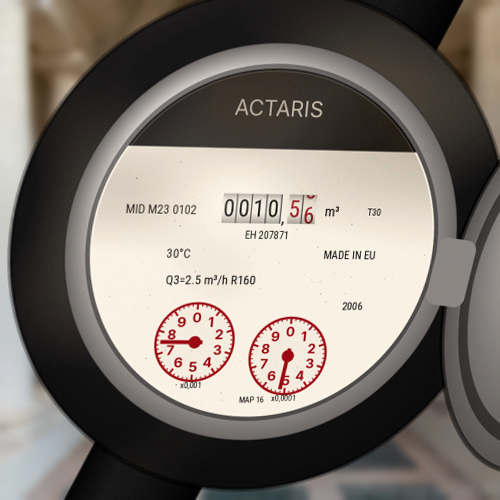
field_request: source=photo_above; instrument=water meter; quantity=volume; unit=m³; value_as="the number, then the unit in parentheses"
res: 10.5575 (m³)
